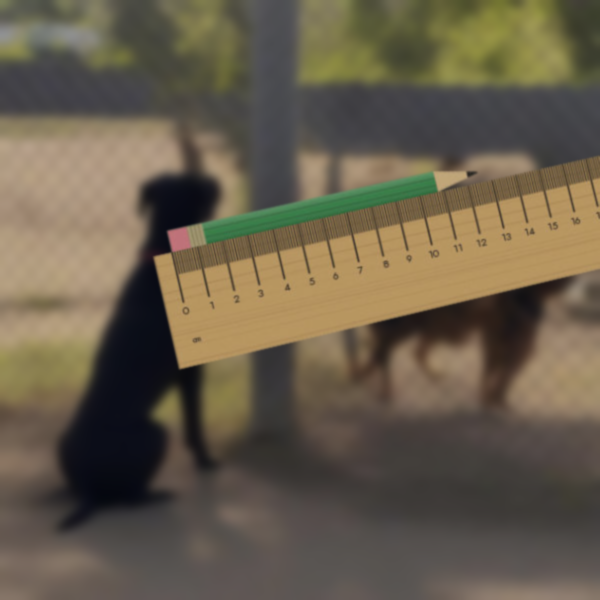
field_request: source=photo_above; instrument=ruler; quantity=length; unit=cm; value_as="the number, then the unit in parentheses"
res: 12.5 (cm)
